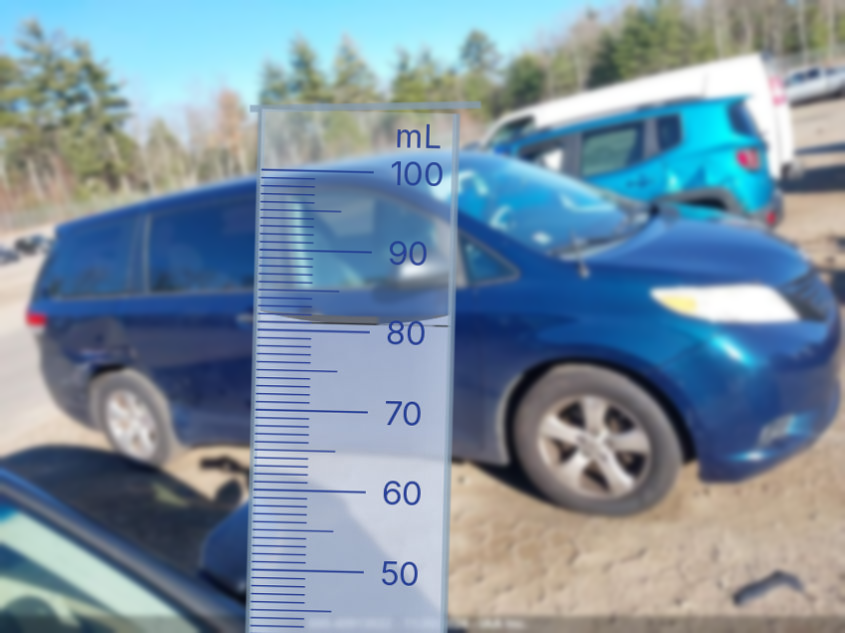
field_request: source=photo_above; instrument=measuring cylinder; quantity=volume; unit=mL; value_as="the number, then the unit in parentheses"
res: 81 (mL)
